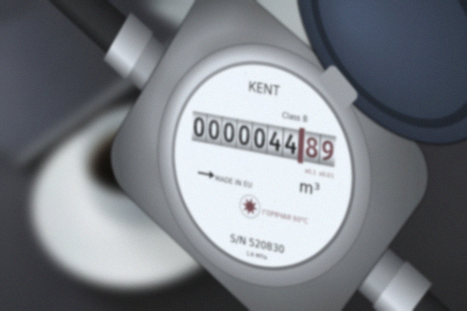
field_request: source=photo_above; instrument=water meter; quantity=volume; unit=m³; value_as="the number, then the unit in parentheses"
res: 44.89 (m³)
